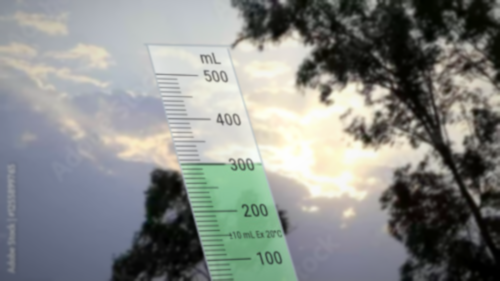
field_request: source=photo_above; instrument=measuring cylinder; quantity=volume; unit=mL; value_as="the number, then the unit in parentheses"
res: 300 (mL)
